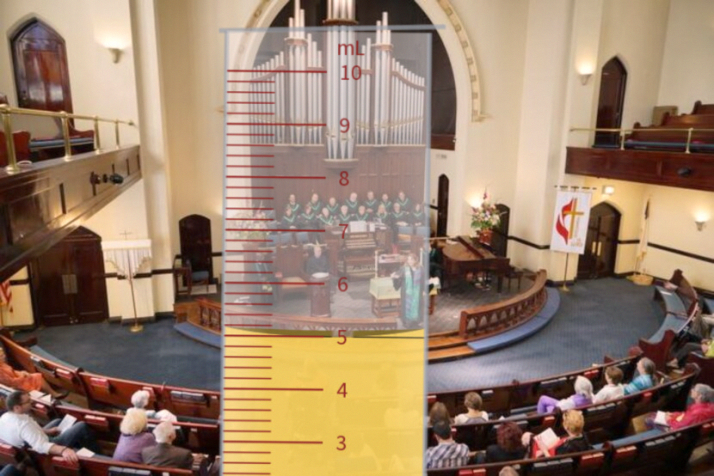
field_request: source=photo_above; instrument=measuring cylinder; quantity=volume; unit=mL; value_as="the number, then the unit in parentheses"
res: 5 (mL)
